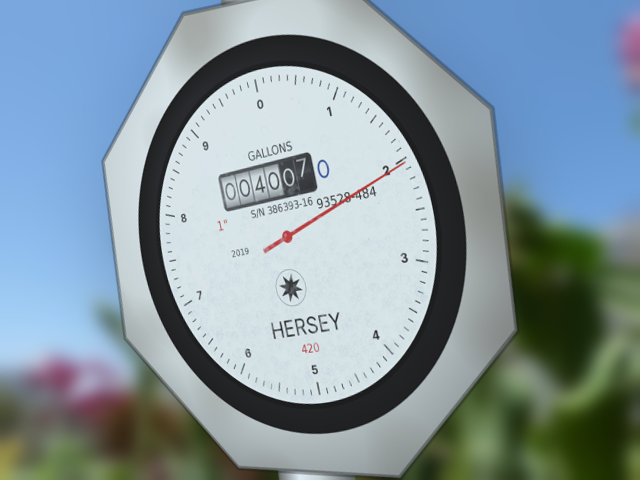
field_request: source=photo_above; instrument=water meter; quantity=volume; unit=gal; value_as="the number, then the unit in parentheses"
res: 40072.0 (gal)
